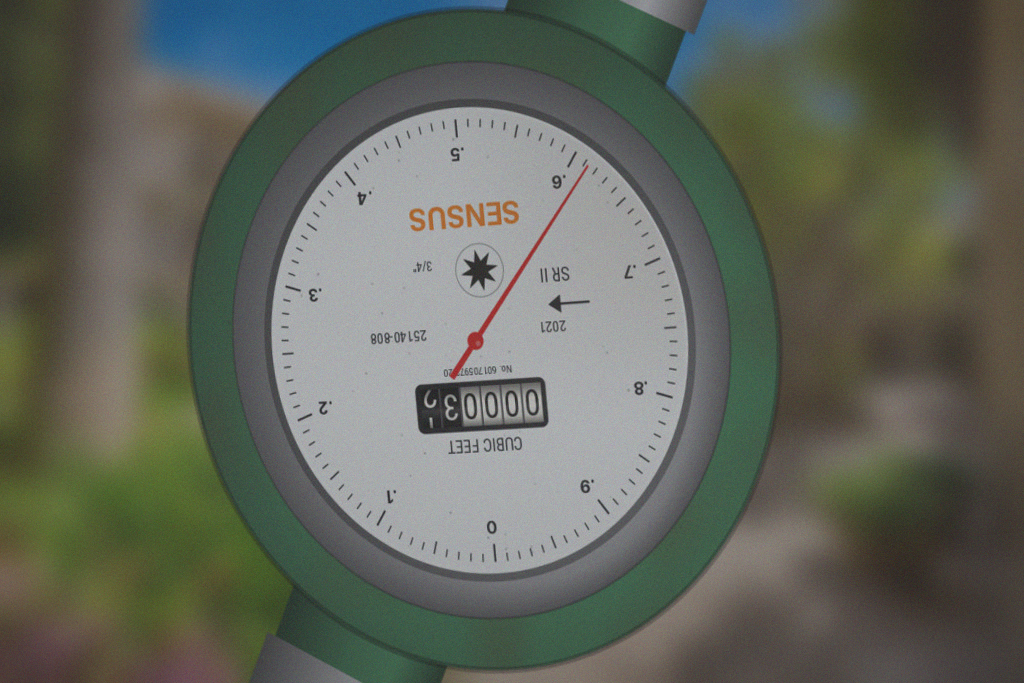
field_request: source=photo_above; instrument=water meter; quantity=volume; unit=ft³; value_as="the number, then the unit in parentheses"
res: 31.61 (ft³)
